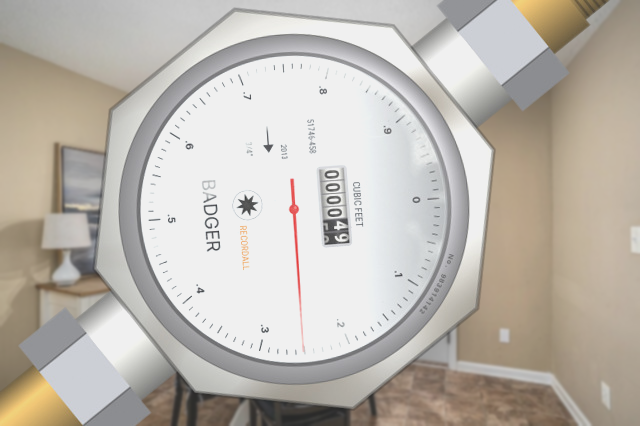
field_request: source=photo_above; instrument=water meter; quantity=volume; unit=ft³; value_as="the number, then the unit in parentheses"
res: 49.25 (ft³)
